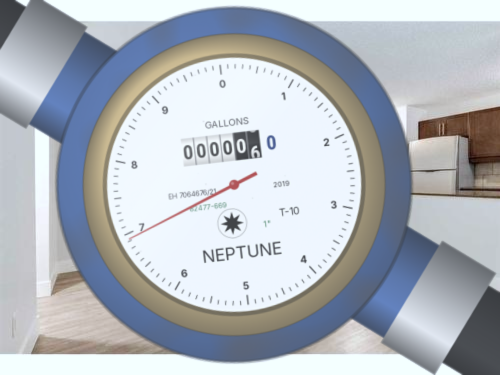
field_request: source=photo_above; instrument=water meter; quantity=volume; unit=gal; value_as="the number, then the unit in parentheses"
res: 56.9 (gal)
